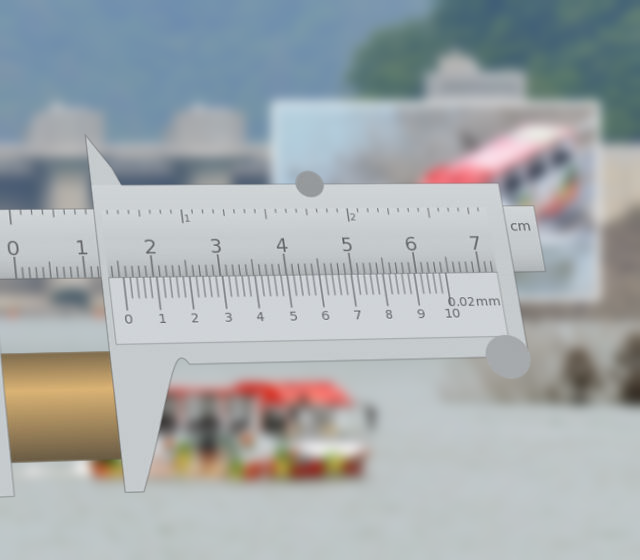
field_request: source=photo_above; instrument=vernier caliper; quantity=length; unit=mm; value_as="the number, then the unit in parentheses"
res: 15.6 (mm)
